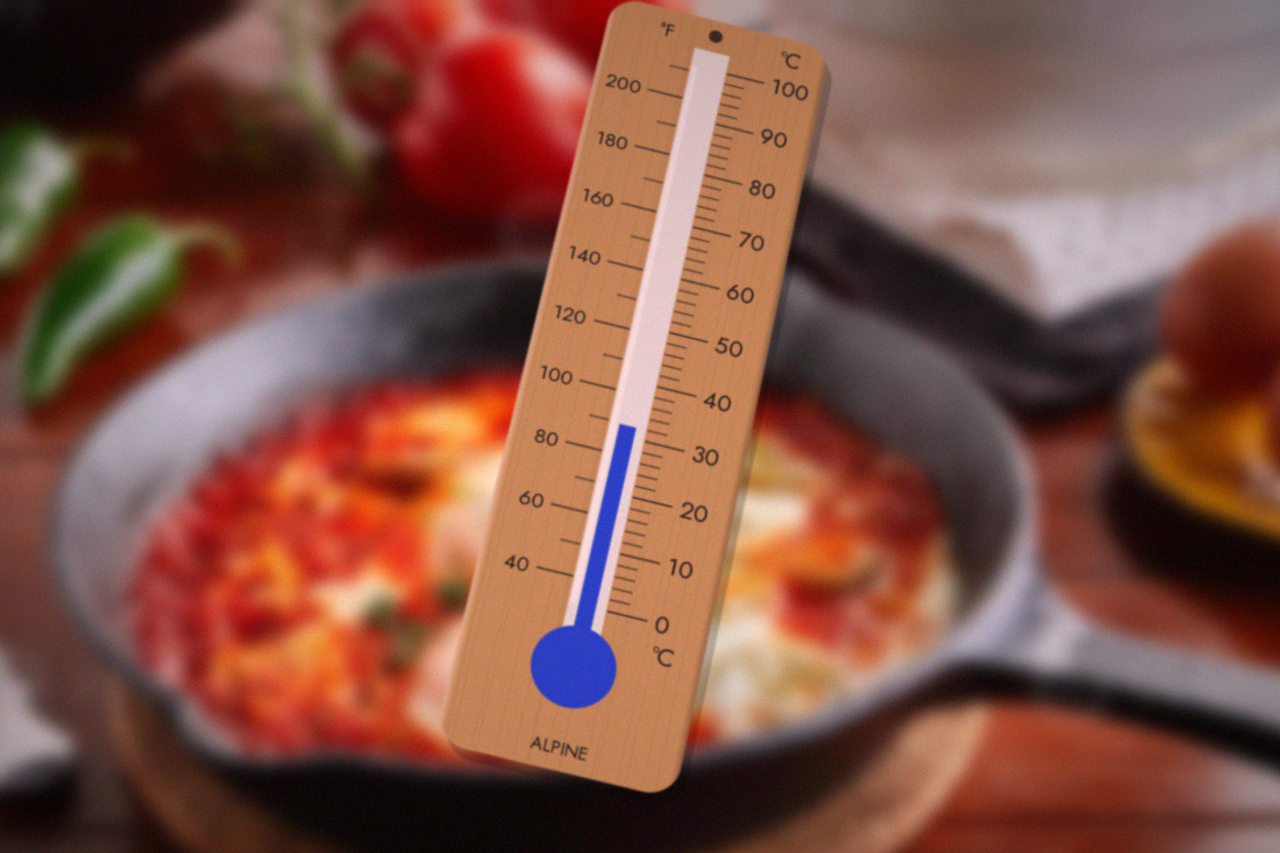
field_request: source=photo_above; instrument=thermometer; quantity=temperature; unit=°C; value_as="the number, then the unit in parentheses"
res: 32 (°C)
